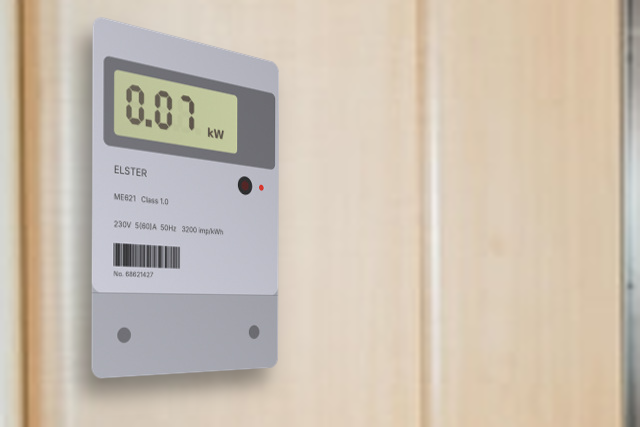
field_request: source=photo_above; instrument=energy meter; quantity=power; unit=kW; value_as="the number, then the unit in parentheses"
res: 0.07 (kW)
